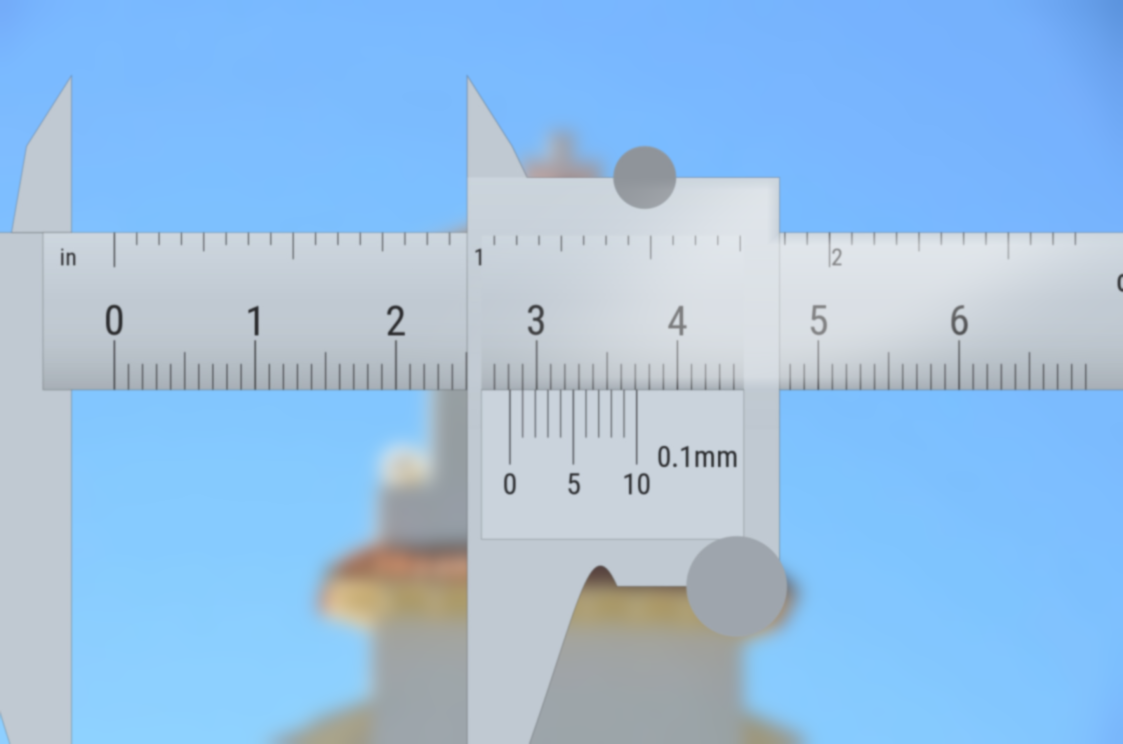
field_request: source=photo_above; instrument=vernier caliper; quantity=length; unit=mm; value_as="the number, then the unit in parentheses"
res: 28.1 (mm)
